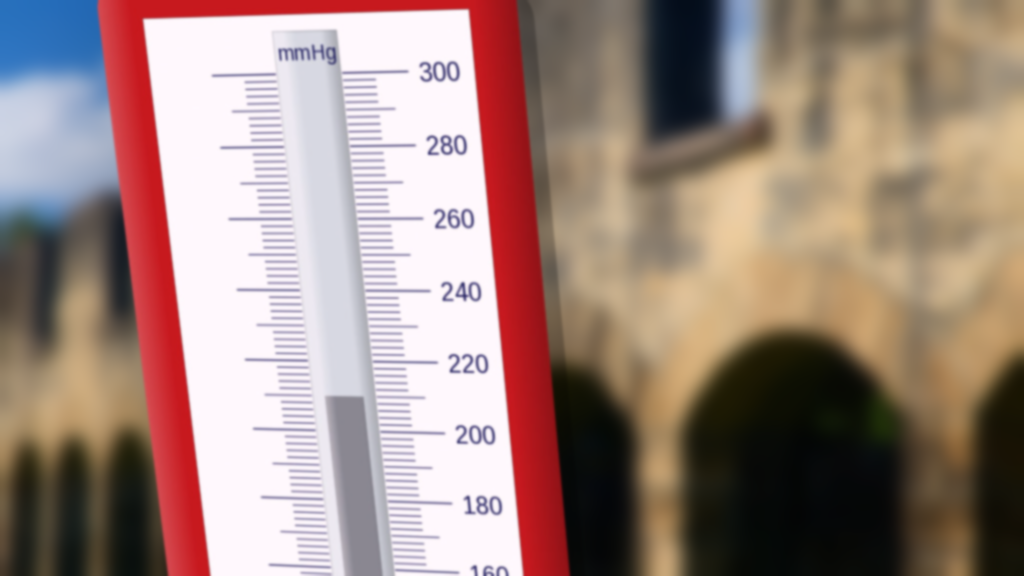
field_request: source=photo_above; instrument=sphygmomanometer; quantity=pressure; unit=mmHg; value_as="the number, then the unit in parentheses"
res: 210 (mmHg)
